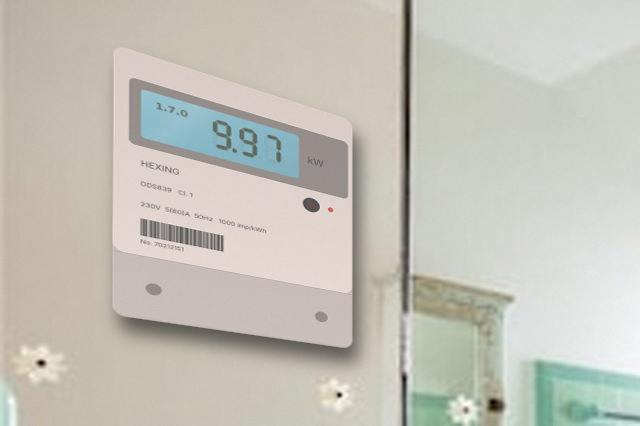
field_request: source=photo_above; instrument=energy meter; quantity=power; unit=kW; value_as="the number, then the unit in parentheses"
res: 9.97 (kW)
